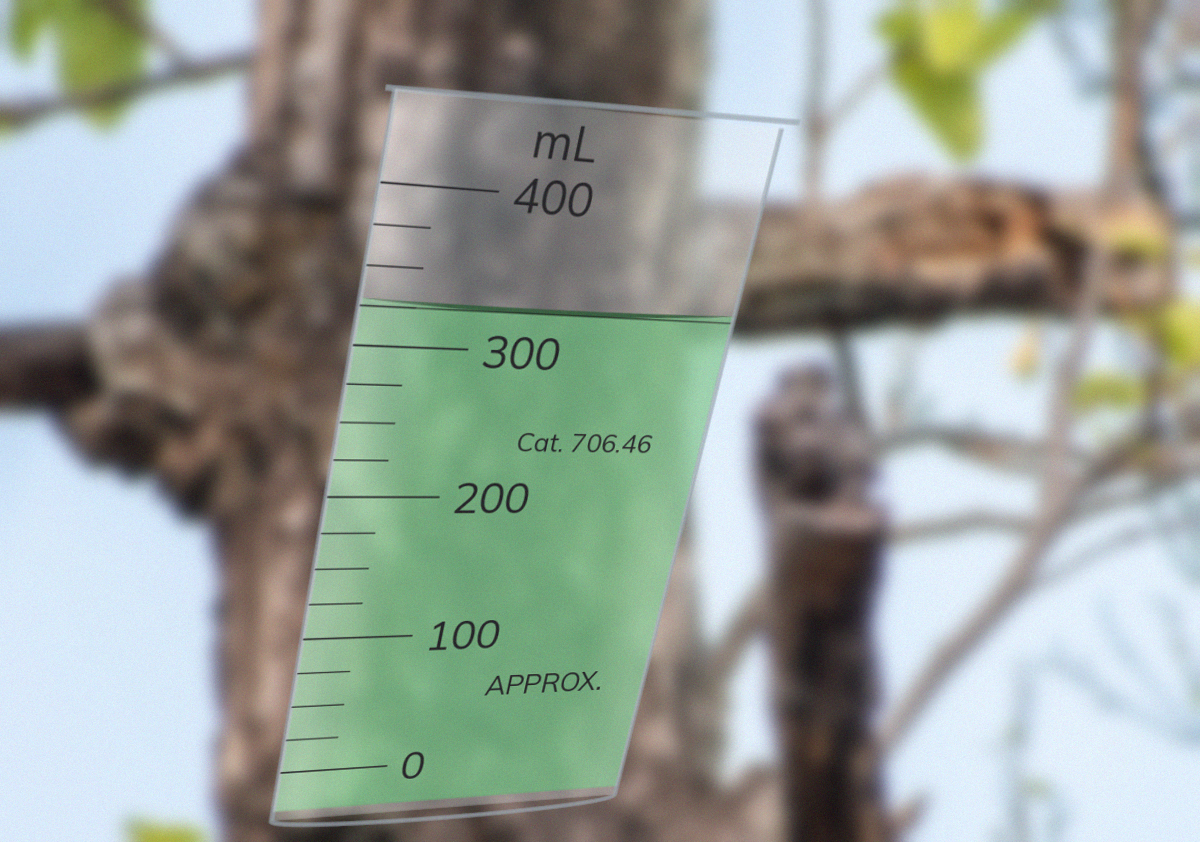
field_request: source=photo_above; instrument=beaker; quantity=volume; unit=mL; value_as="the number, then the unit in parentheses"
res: 325 (mL)
